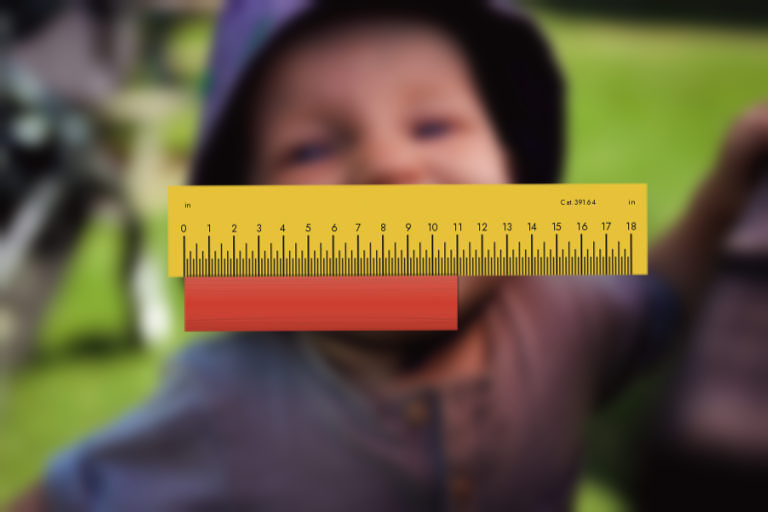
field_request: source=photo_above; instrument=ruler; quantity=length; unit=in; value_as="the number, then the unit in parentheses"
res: 11 (in)
